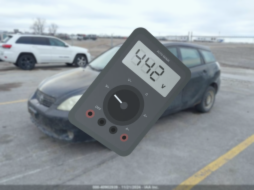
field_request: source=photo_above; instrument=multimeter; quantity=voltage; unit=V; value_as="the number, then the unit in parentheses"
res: 442 (V)
